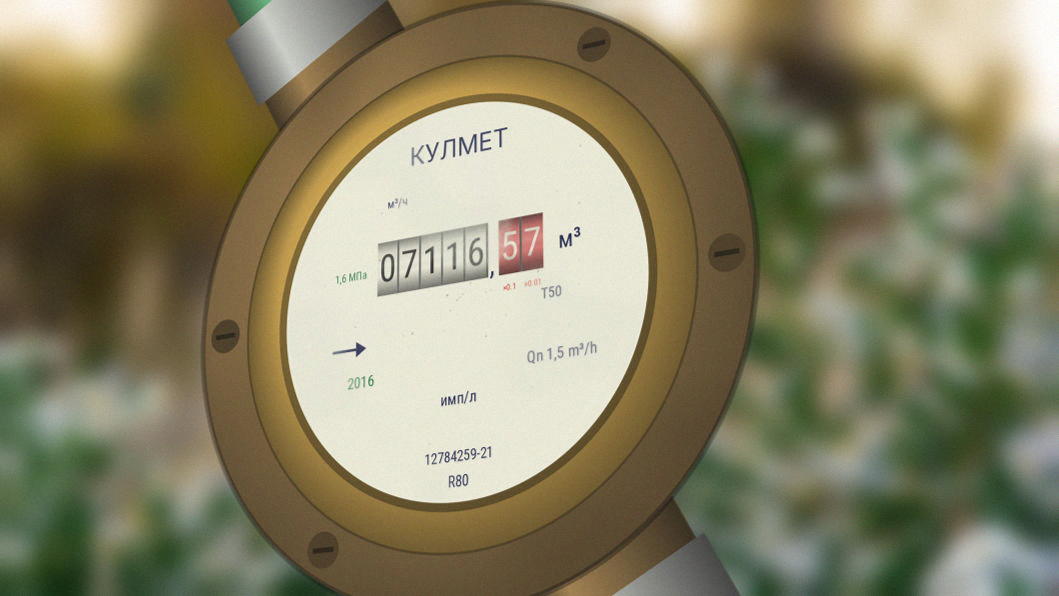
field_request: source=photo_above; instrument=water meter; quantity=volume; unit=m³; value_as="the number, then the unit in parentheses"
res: 7116.57 (m³)
